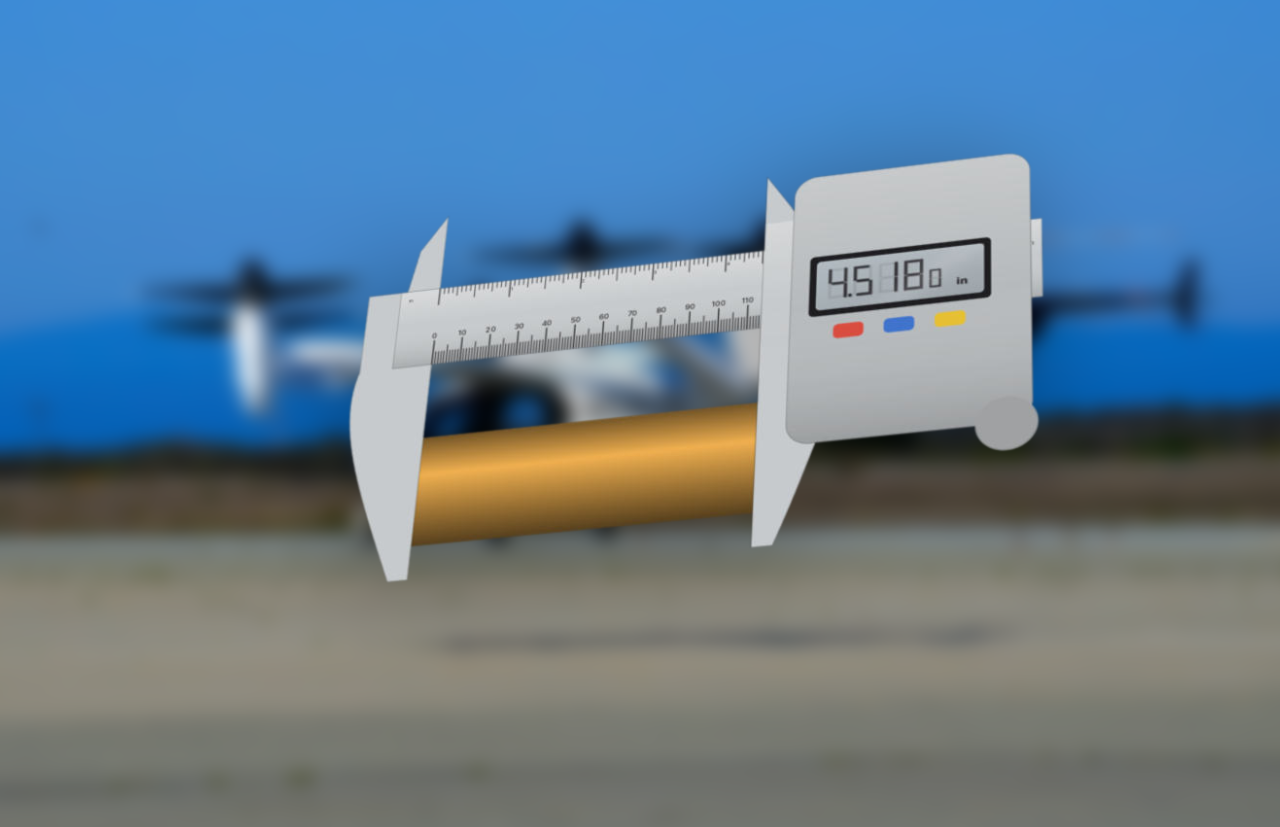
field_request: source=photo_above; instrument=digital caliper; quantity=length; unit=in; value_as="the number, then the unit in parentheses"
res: 4.5180 (in)
